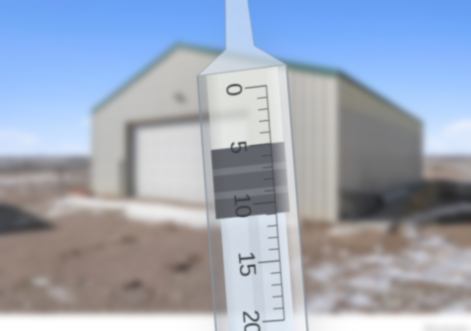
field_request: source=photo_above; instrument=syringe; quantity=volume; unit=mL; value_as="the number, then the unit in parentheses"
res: 5 (mL)
